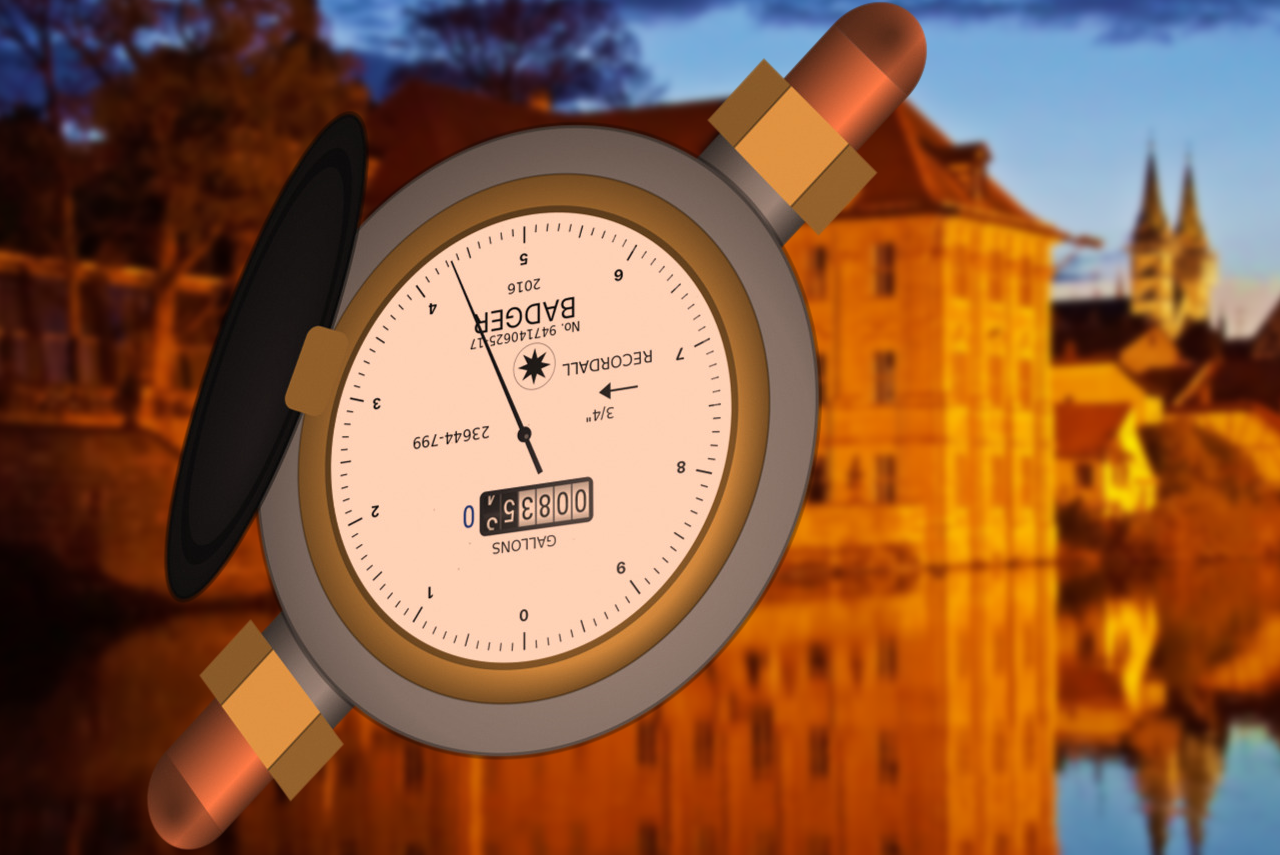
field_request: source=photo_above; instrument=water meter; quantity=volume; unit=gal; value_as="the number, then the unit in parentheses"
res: 83534.3 (gal)
